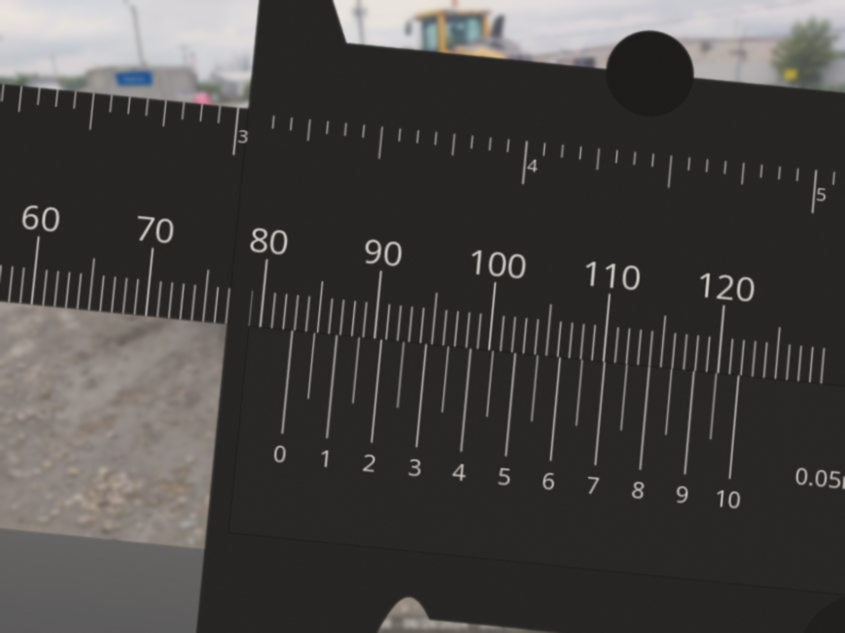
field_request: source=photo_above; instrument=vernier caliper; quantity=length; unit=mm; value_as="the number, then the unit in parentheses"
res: 82.8 (mm)
